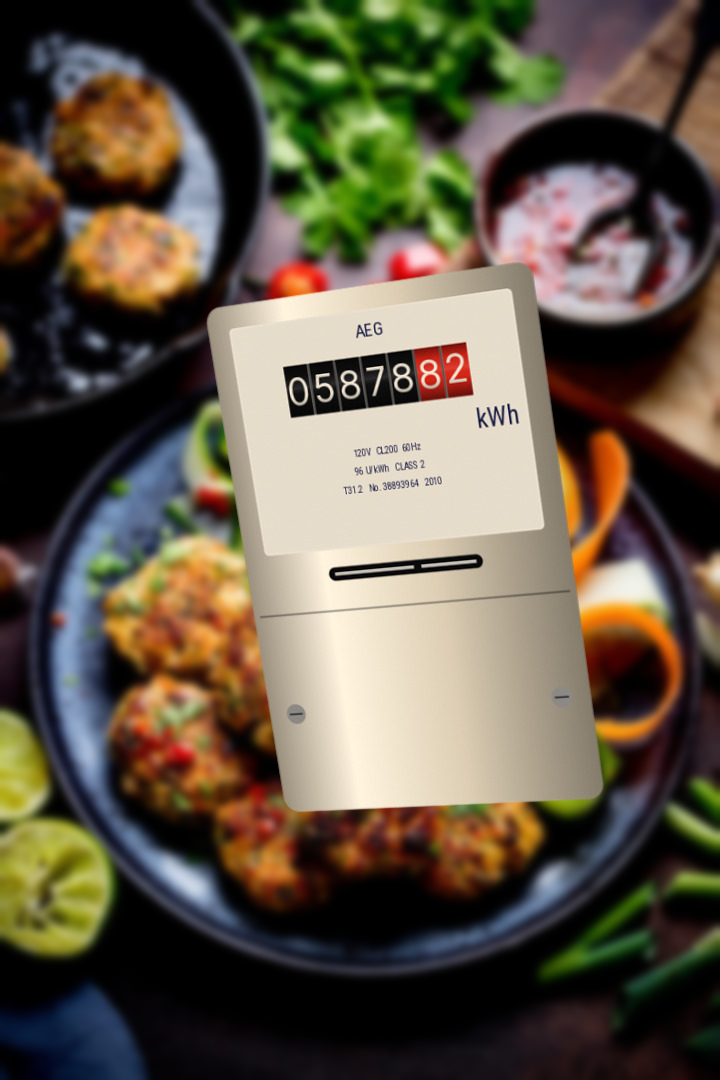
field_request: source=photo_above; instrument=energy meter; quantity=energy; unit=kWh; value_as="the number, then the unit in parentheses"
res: 5878.82 (kWh)
